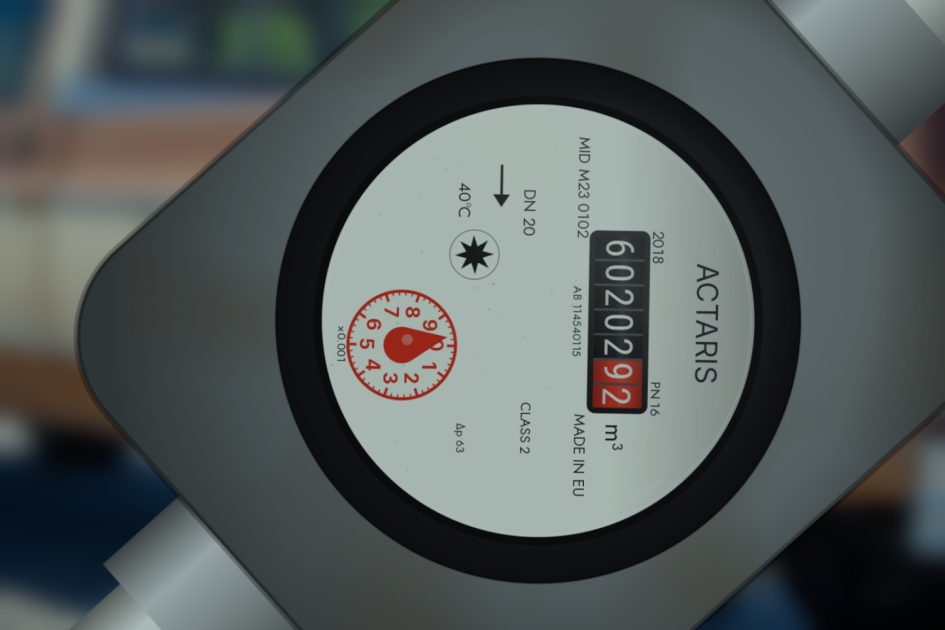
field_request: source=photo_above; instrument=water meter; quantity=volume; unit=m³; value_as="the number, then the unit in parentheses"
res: 60202.919 (m³)
